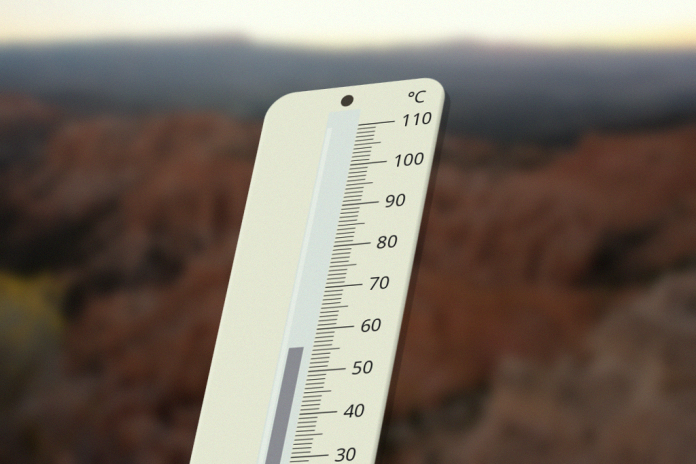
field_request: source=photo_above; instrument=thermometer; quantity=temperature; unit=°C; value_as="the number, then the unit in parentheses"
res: 56 (°C)
